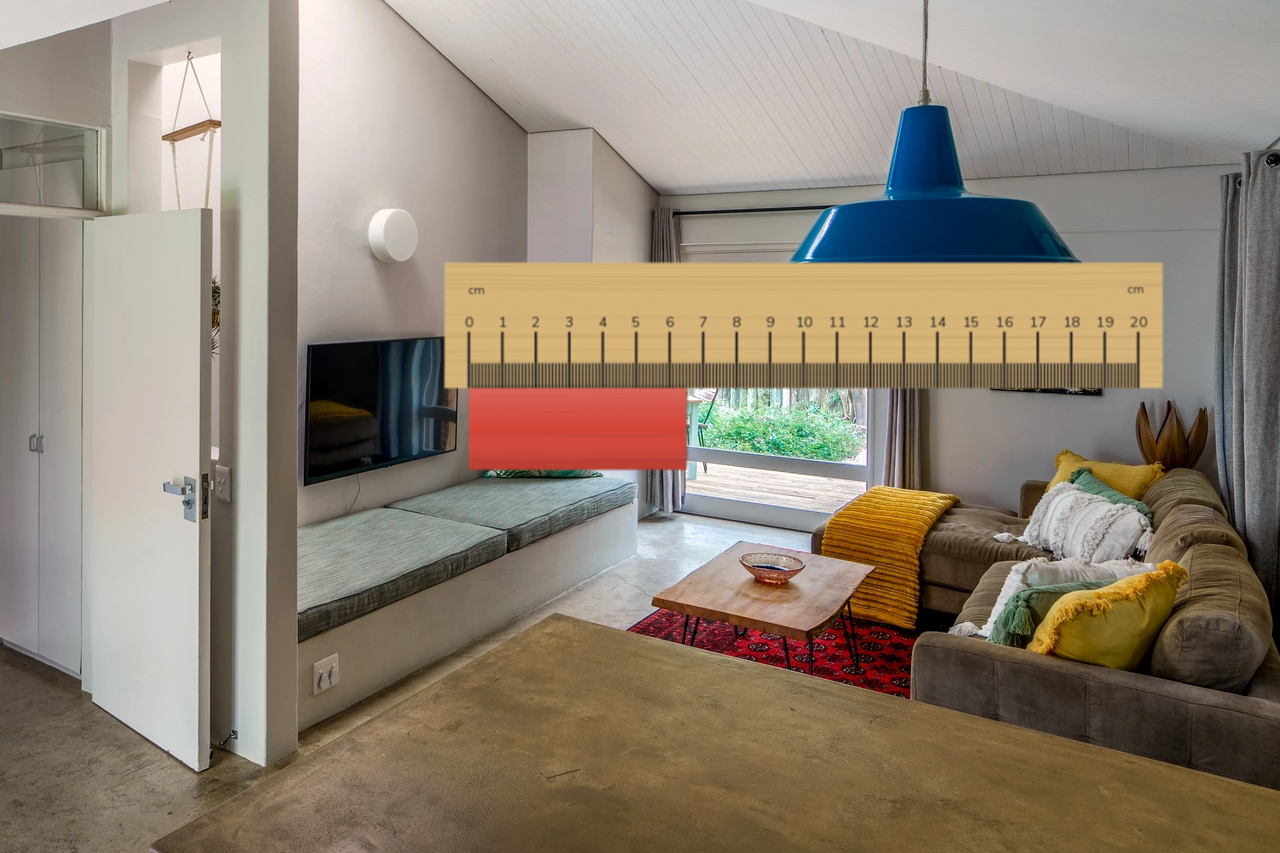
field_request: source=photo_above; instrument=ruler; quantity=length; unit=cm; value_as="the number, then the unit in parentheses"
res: 6.5 (cm)
